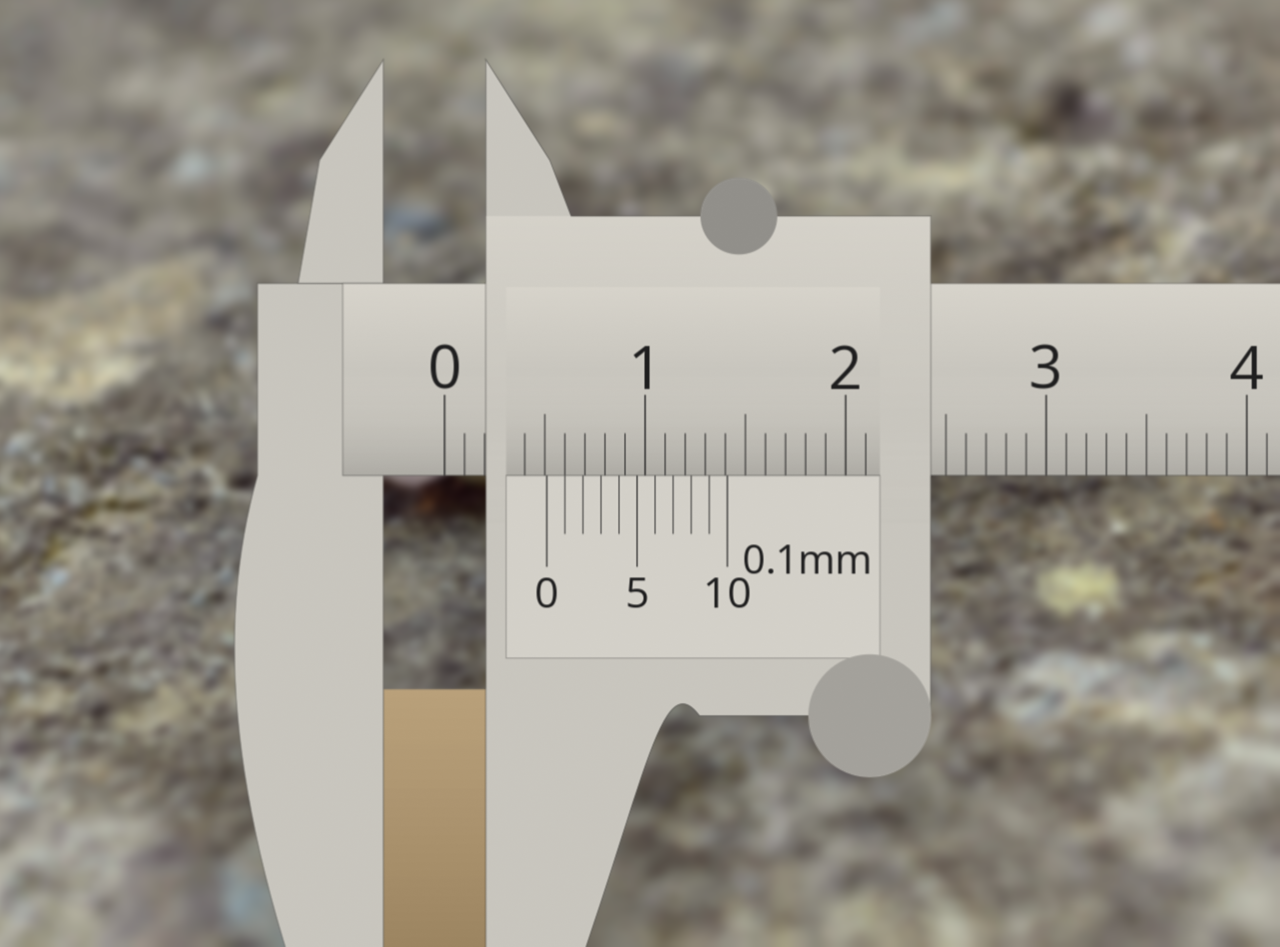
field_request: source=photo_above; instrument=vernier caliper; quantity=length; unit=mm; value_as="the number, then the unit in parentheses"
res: 5.1 (mm)
